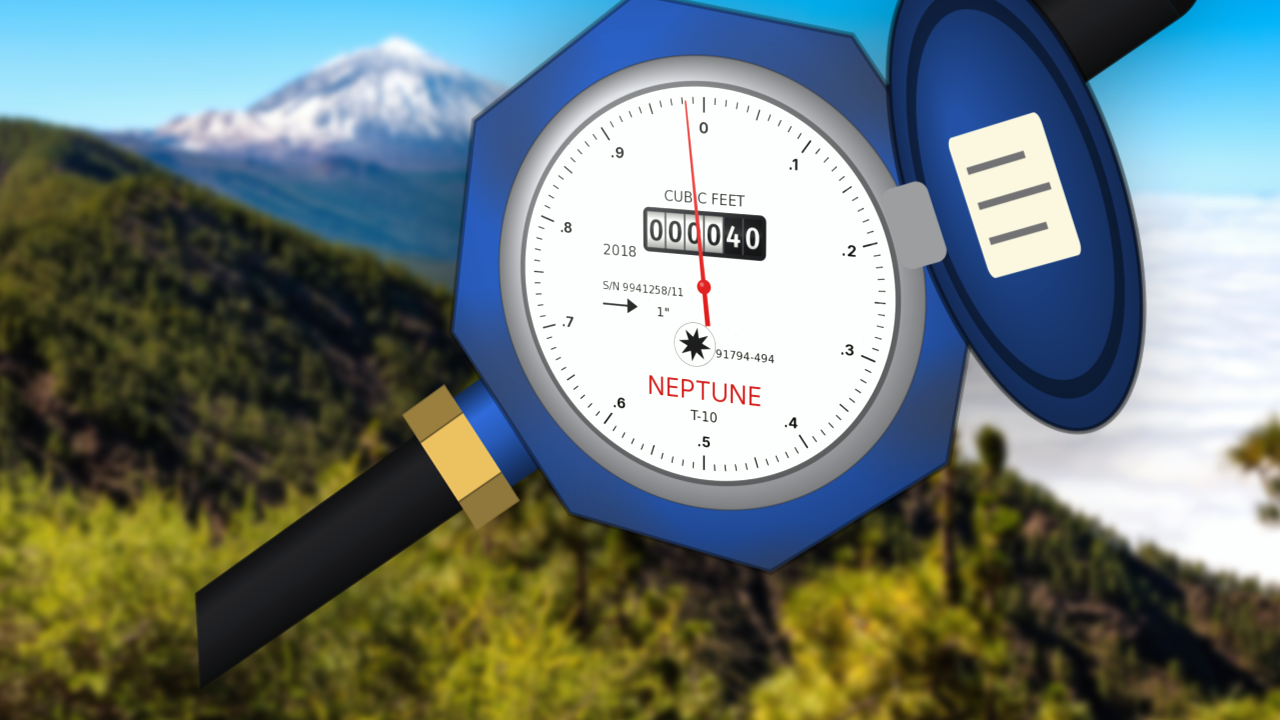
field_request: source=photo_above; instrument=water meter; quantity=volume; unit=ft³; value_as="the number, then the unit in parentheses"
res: 39.98 (ft³)
